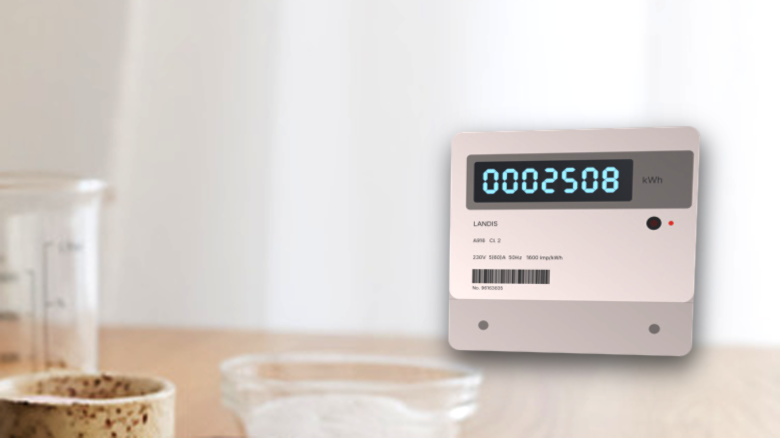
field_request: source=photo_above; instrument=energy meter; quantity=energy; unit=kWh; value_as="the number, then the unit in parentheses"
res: 2508 (kWh)
